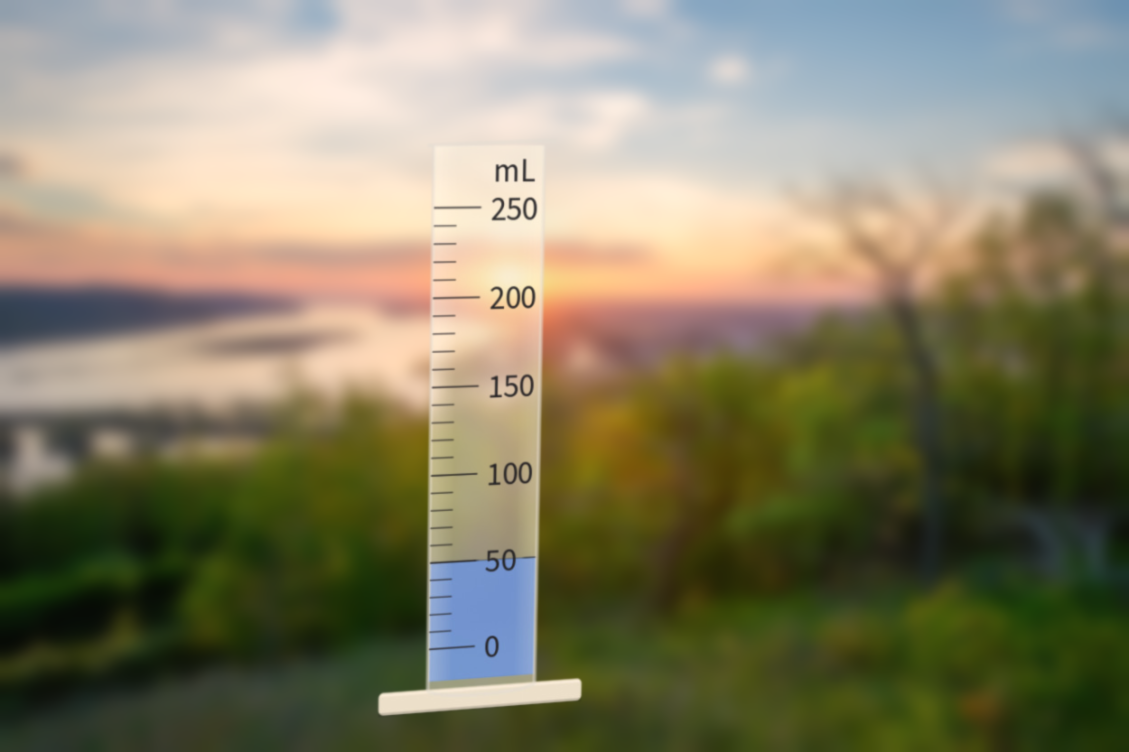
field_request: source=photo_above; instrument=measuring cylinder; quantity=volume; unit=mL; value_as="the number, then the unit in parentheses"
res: 50 (mL)
